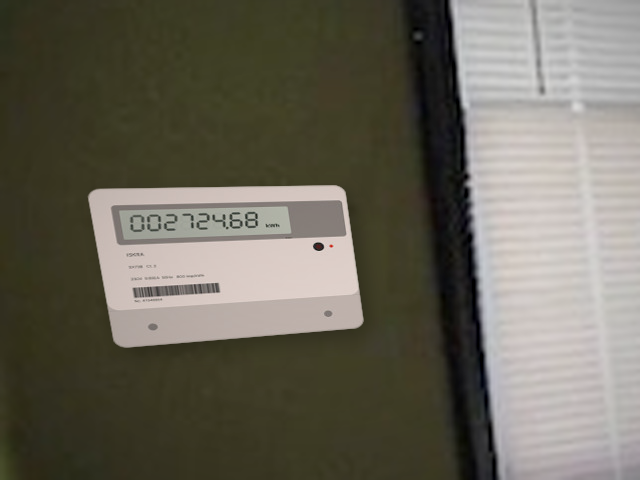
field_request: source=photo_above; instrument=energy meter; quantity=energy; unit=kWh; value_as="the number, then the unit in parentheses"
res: 2724.68 (kWh)
